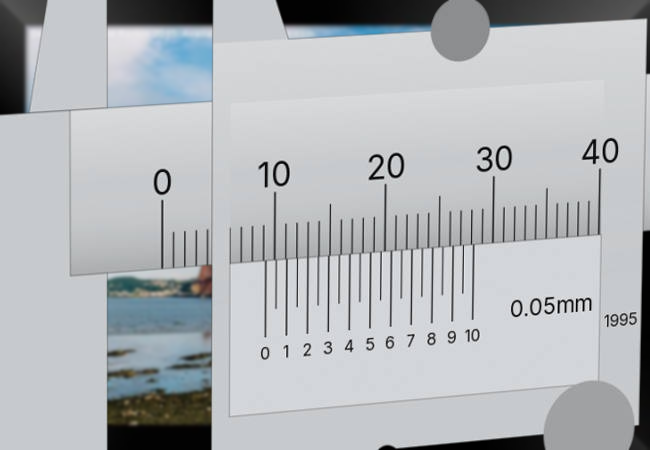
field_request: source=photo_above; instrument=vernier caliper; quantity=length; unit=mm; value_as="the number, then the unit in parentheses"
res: 9.2 (mm)
